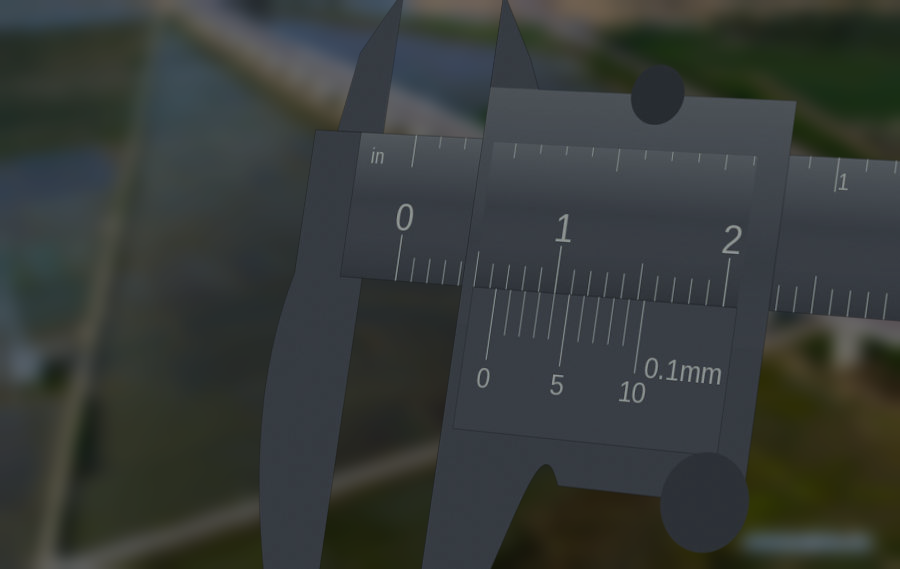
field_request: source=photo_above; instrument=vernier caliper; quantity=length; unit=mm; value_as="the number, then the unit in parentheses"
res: 6.4 (mm)
